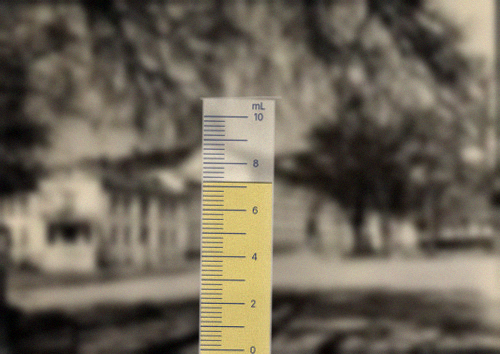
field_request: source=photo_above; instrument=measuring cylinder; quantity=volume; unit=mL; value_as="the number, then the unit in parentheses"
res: 7.2 (mL)
